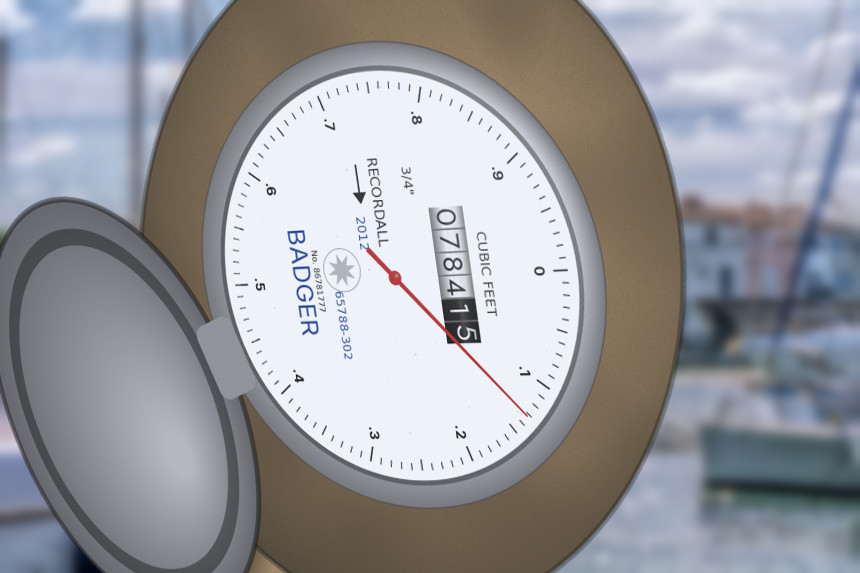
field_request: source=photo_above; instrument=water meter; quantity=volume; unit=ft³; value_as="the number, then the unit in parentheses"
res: 78415.13 (ft³)
